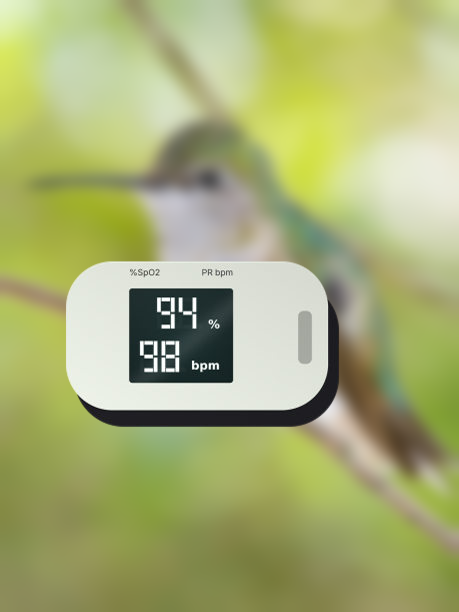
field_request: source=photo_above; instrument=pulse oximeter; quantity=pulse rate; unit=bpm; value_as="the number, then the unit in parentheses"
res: 98 (bpm)
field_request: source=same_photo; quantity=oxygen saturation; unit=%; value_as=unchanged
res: 94 (%)
